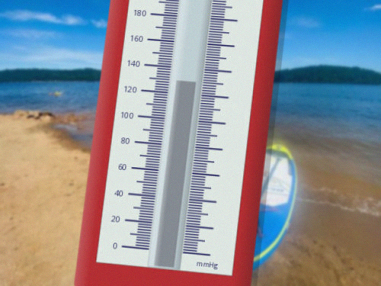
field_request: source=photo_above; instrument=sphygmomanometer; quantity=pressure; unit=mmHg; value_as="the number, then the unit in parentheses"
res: 130 (mmHg)
